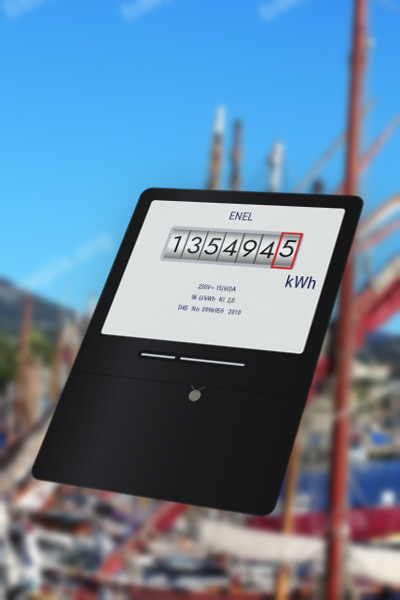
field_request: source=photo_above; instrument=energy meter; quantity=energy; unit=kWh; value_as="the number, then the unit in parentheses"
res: 135494.5 (kWh)
